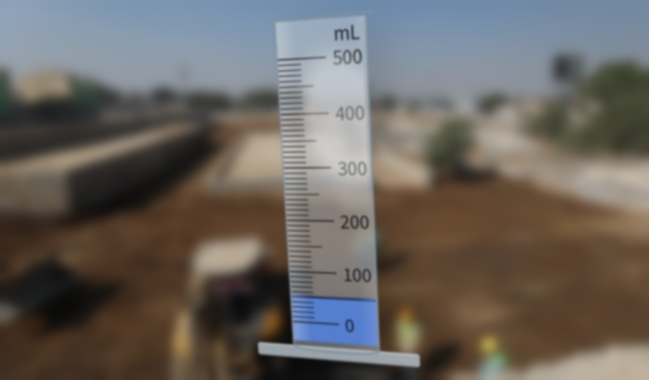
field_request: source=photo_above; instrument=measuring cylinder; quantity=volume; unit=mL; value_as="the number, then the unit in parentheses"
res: 50 (mL)
